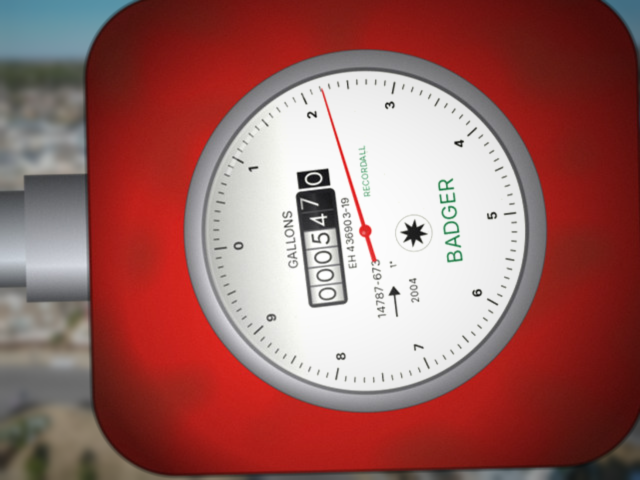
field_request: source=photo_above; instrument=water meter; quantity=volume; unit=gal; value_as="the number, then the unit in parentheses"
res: 5472.2 (gal)
